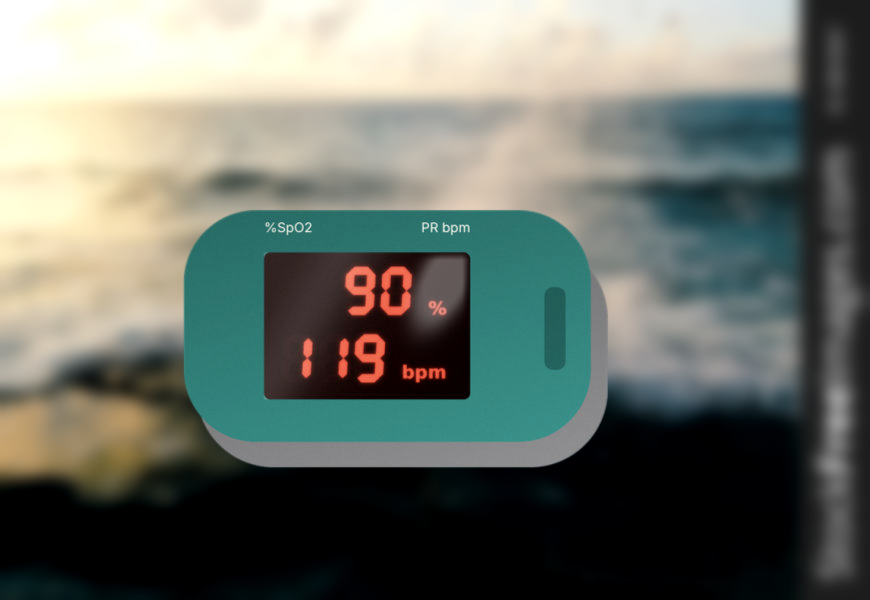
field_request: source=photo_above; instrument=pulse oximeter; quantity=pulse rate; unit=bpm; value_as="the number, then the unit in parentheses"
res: 119 (bpm)
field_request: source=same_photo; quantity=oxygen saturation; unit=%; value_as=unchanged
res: 90 (%)
